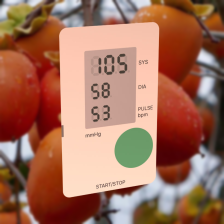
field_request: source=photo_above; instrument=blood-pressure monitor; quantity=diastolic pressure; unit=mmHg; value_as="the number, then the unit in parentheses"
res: 58 (mmHg)
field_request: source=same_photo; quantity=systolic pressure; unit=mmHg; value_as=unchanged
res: 105 (mmHg)
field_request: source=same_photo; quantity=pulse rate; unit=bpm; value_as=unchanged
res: 53 (bpm)
